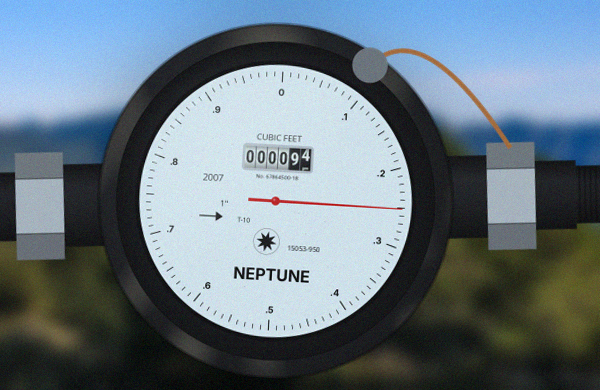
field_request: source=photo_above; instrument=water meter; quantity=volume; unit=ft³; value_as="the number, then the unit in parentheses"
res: 94.25 (ft³)
